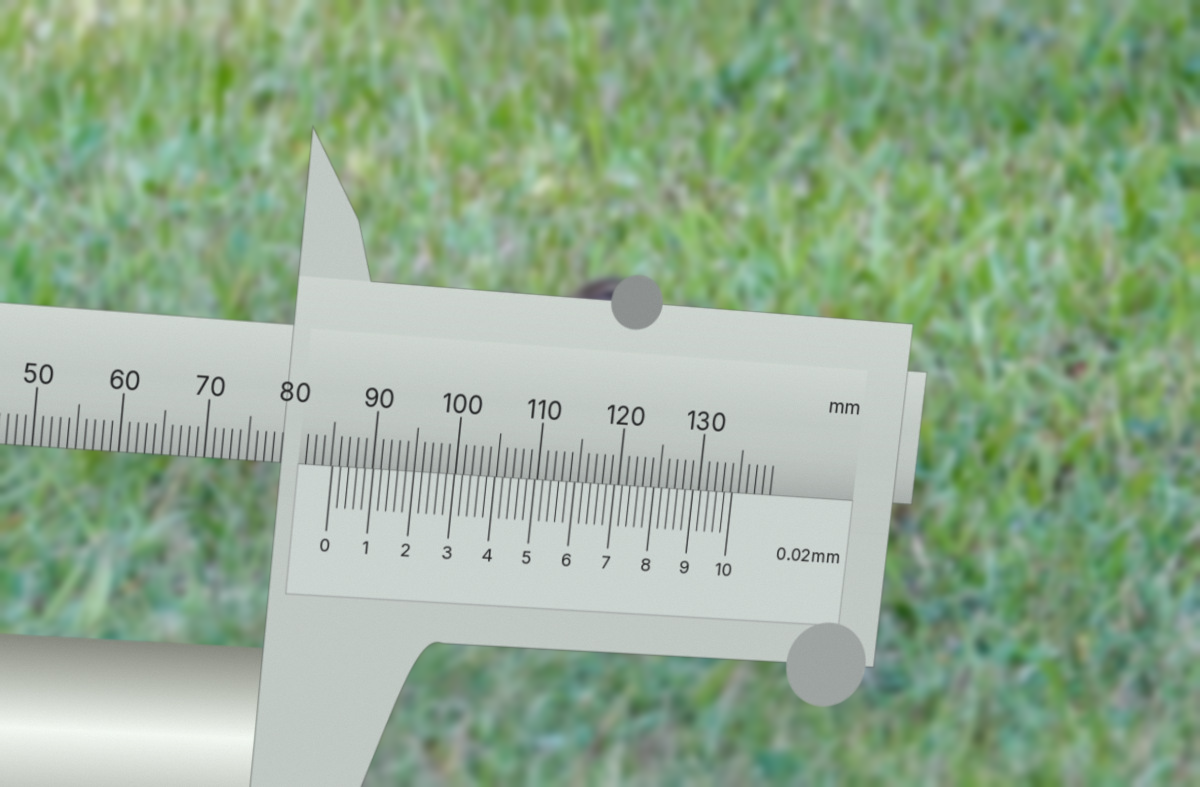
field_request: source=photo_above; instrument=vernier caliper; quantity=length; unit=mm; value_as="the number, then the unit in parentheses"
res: 85.2 (mm)
